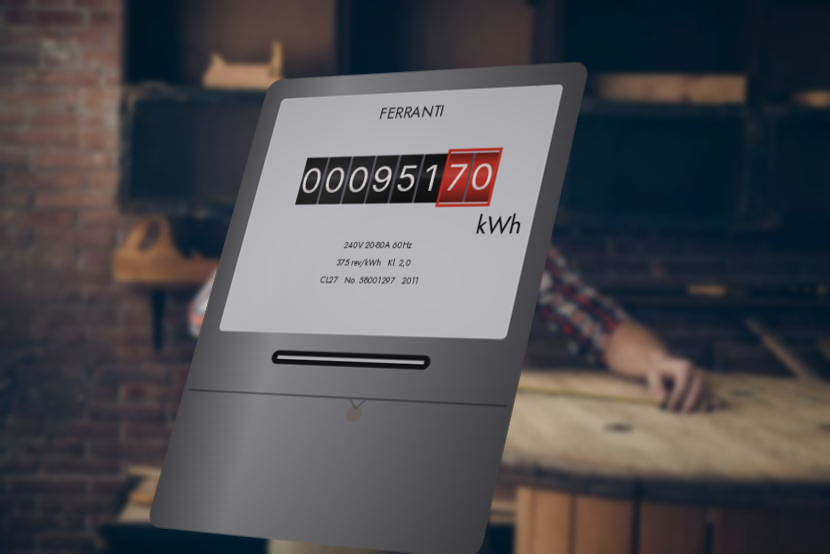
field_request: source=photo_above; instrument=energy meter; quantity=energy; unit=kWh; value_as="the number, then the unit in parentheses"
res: 951.70 (kWh)
